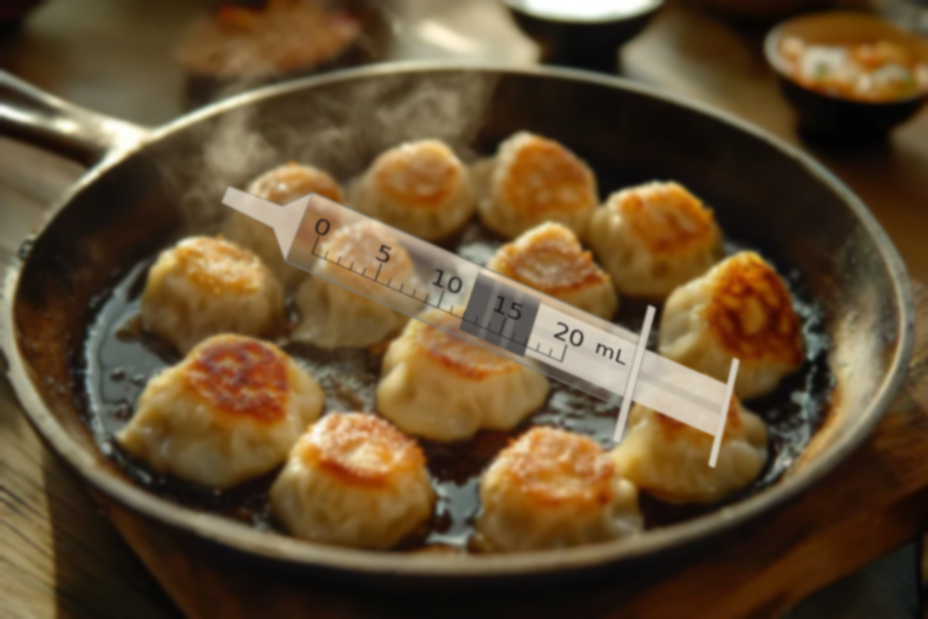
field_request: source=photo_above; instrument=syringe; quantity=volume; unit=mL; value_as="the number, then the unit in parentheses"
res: 12 (mL)
